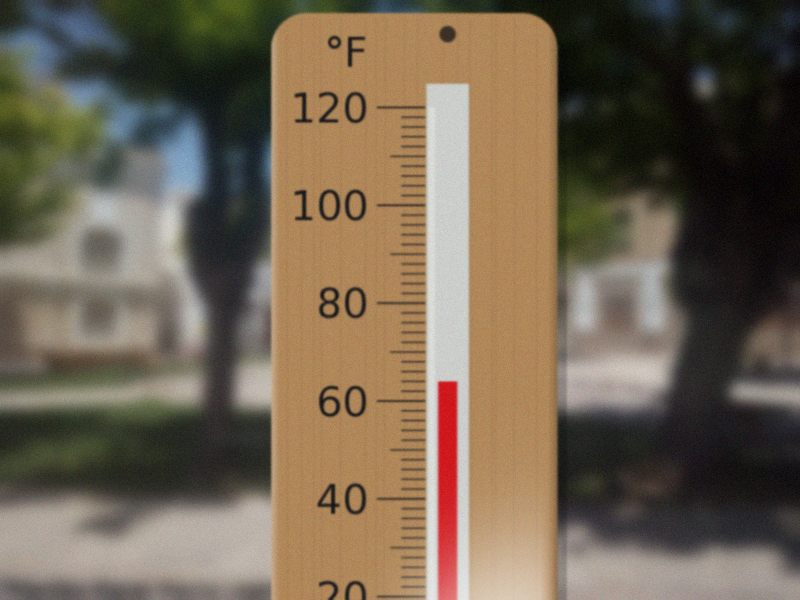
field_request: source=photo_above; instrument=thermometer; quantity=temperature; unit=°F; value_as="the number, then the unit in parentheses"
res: 64 (°F)
